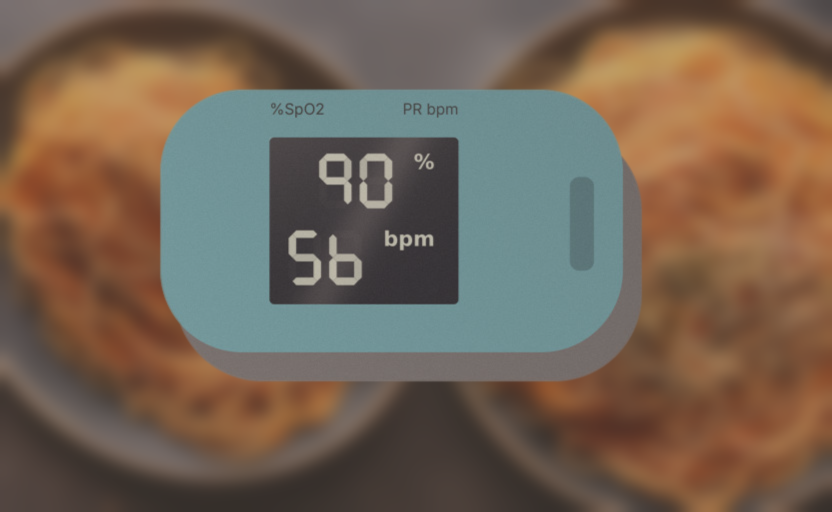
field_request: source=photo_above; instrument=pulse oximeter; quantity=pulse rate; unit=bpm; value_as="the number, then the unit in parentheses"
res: 56 (bpm)
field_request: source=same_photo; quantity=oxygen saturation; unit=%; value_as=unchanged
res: 90 (%)
